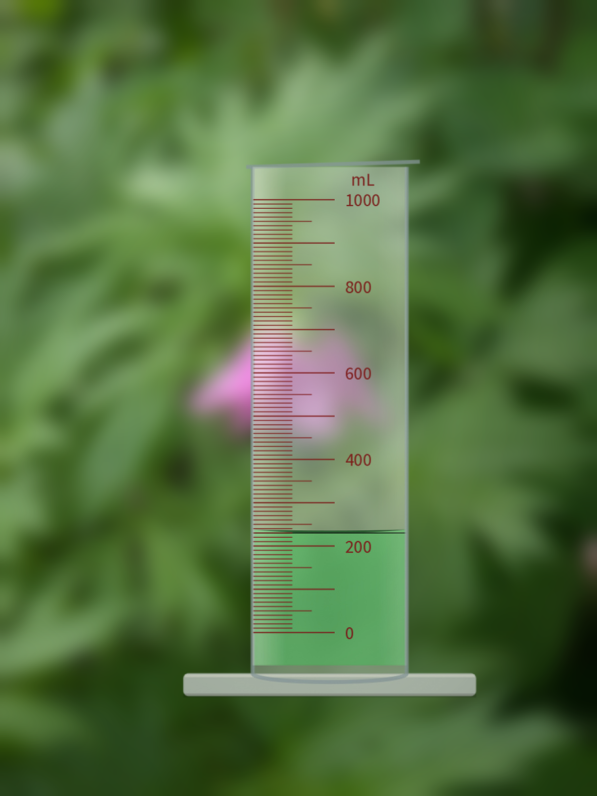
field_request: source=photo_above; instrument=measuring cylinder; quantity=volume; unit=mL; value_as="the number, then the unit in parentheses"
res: 230 (mL)
